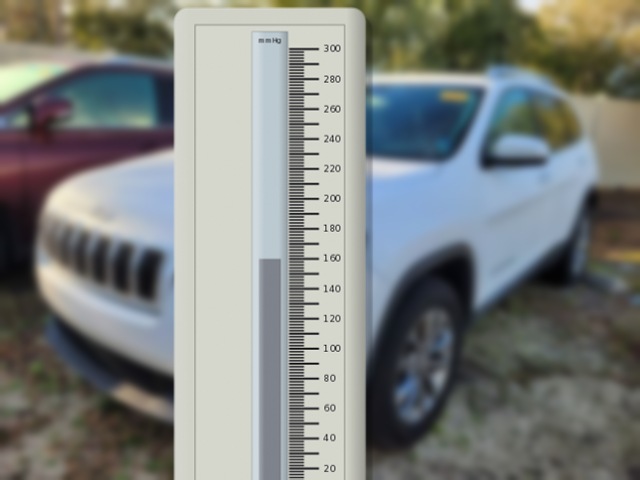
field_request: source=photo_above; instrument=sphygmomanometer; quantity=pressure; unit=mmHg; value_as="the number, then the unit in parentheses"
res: 160 (mmHg)
